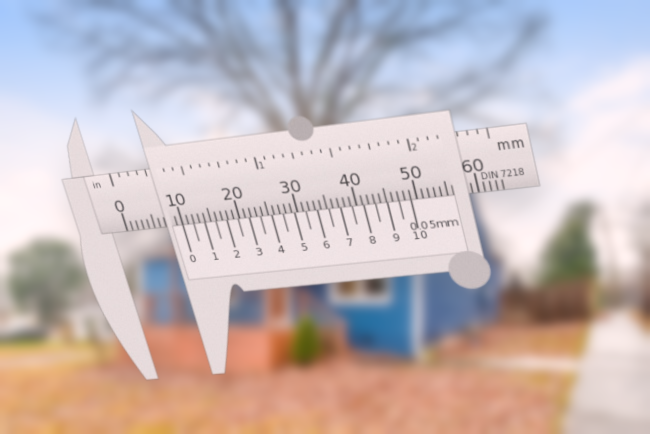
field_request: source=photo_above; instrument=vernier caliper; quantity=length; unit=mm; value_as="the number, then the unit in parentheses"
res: 10.0 (mm)
